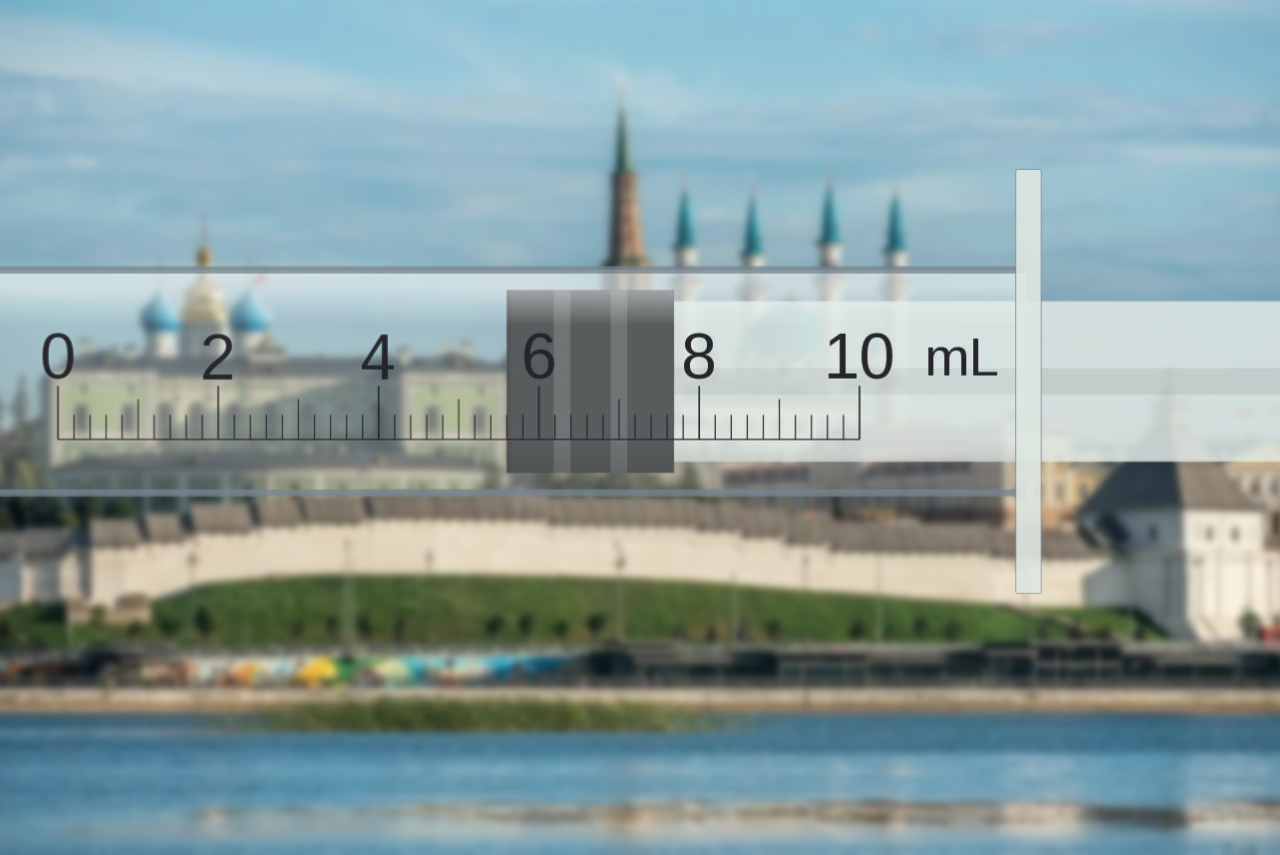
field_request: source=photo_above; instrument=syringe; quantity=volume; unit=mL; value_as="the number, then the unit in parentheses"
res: 5.6 (mL)
